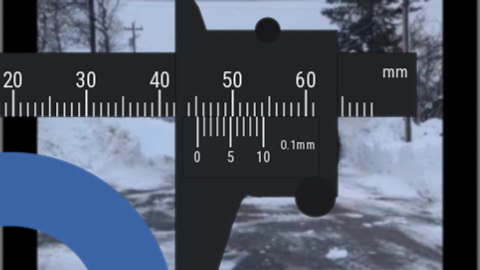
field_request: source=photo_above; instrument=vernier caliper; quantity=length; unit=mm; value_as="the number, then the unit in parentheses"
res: 45.2 (mm)
